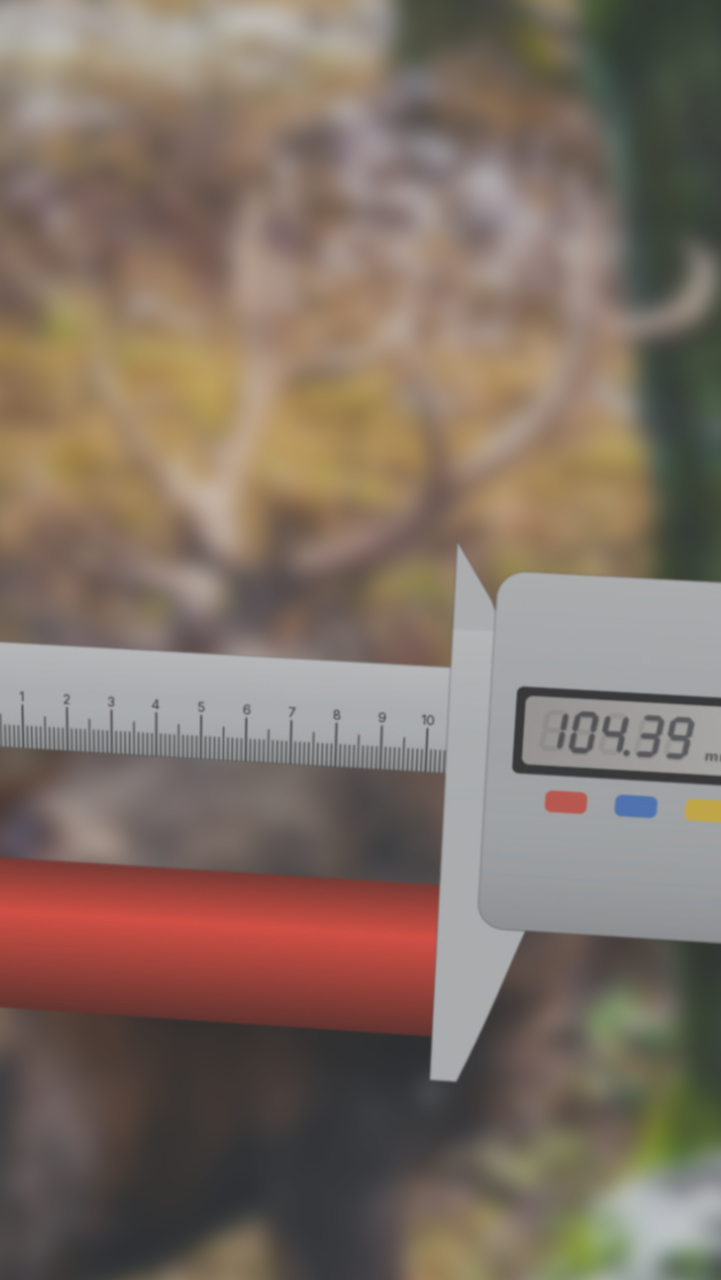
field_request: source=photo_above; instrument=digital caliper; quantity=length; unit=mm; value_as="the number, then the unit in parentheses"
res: 104.39 (mm)
